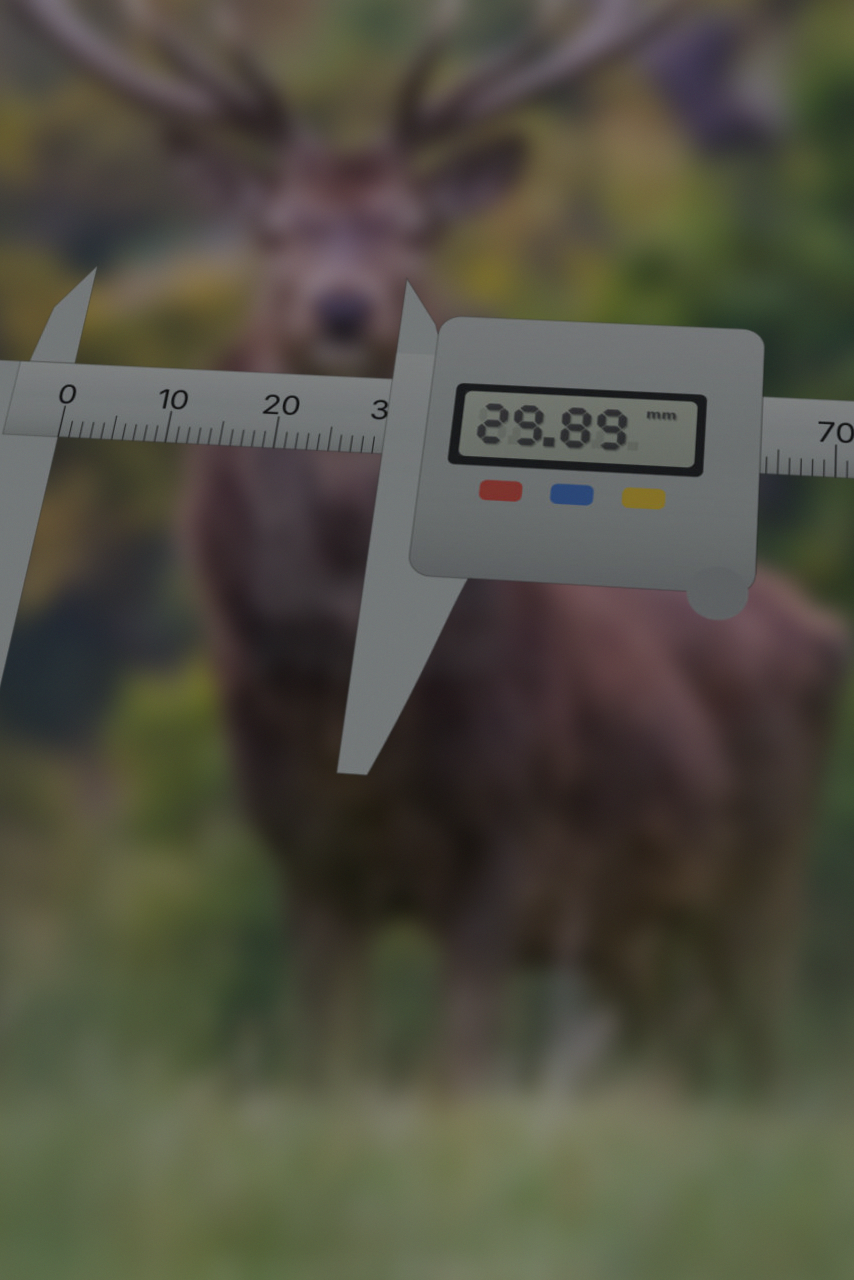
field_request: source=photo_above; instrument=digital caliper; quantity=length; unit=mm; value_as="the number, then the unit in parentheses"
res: 29.89 (mm)
